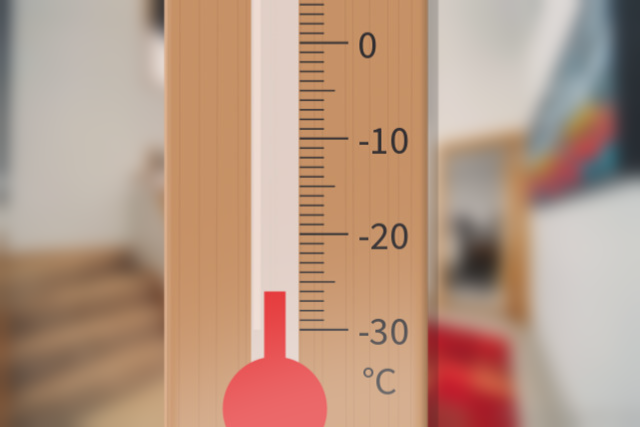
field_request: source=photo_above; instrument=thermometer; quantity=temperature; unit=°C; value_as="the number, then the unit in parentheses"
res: -26 (°C)
